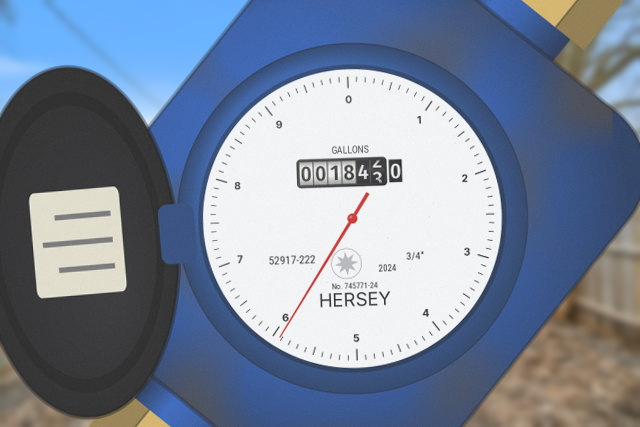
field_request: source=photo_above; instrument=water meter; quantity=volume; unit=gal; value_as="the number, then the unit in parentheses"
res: 18425.9 (gal)
